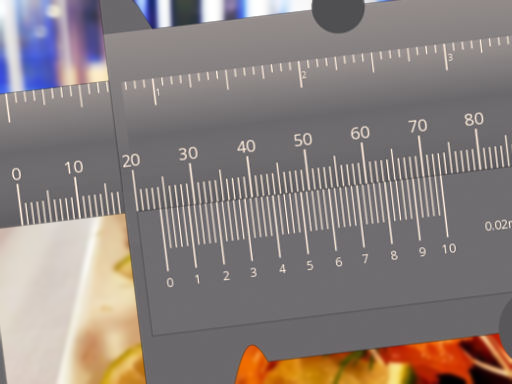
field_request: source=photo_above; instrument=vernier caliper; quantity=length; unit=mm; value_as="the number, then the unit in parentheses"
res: 24.0 (mm)
